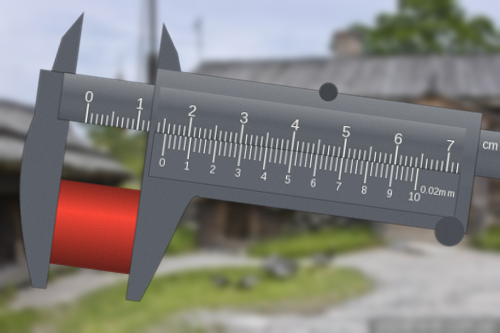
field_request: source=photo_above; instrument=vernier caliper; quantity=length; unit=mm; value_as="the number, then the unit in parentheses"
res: 15.5 (mm)
